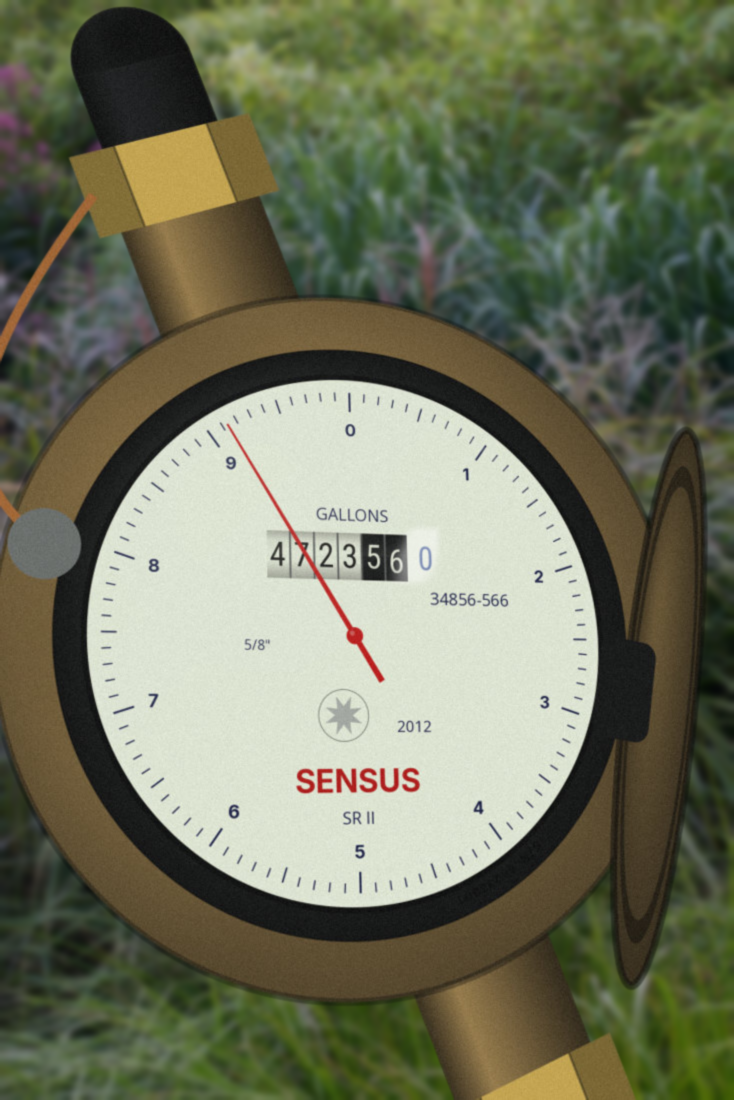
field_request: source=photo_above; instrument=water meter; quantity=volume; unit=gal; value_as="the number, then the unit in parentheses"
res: 4723559.1 (gal)
